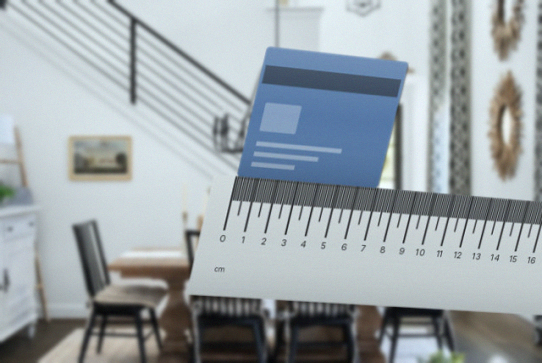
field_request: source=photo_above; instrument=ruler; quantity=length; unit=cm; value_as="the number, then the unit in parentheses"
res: 7 (cm)
